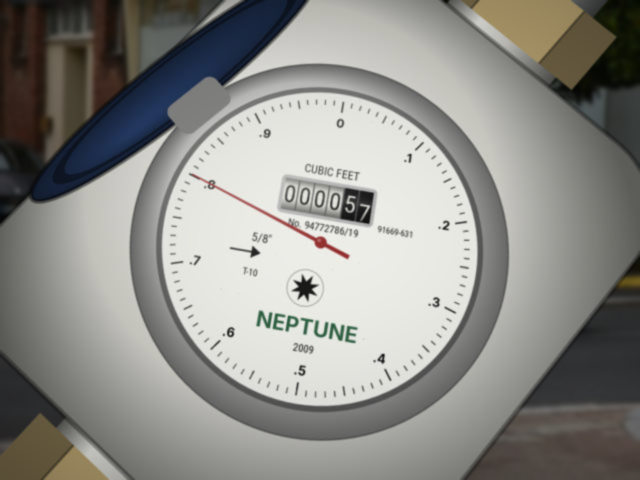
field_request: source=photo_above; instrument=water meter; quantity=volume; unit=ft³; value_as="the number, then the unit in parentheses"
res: 56.80 (ft³)
